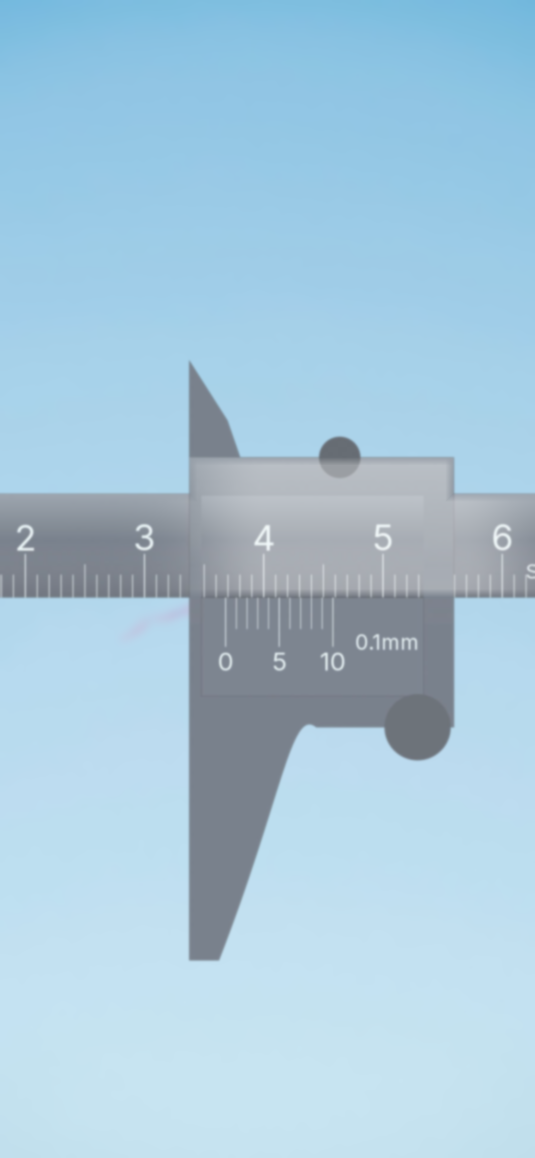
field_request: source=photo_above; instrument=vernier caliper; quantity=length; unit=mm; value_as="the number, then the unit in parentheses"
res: 36.8 (mm)
